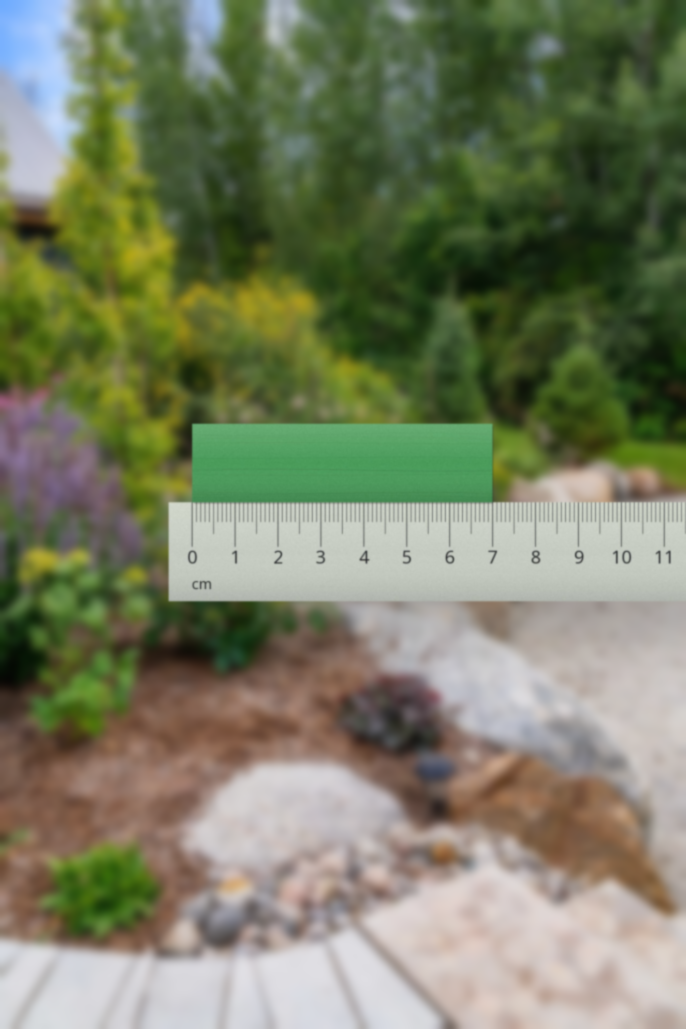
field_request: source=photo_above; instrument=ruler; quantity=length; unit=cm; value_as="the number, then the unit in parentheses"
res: 7 (cm)
